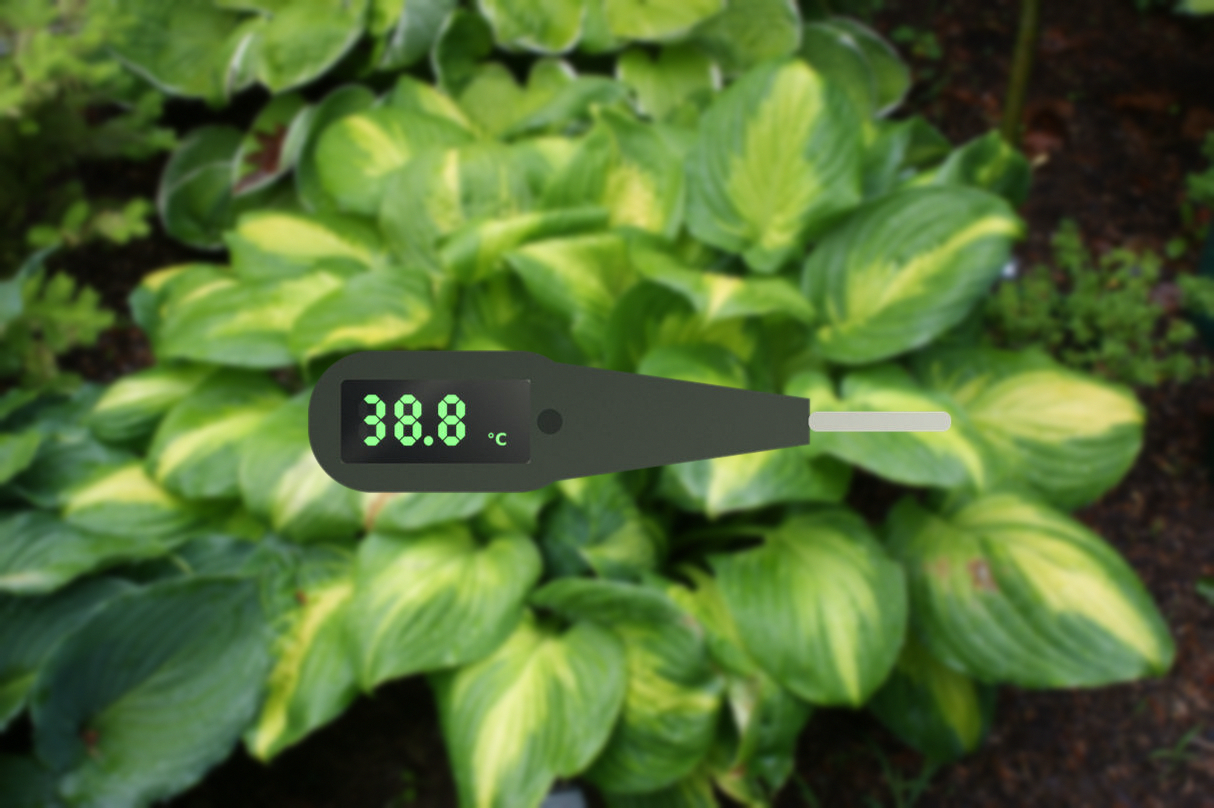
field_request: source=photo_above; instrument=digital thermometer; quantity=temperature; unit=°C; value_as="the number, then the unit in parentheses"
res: 38.8 (°C)
